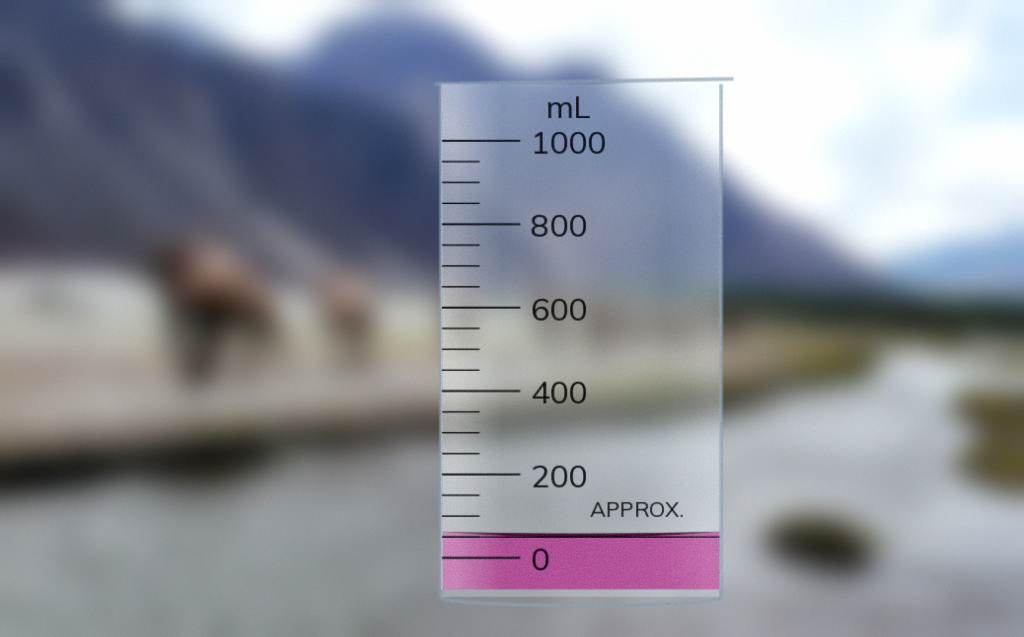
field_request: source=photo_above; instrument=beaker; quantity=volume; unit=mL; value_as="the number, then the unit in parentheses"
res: 50 (mL)
